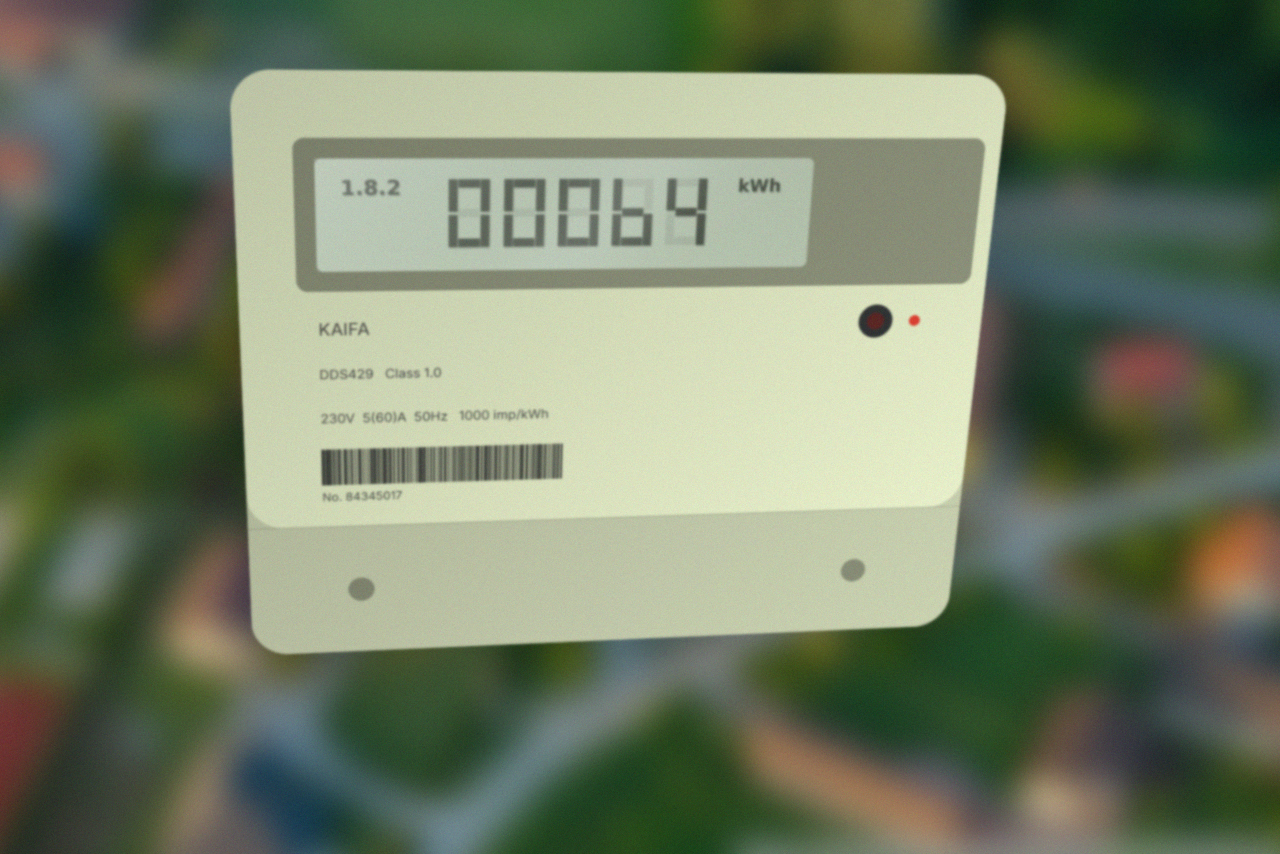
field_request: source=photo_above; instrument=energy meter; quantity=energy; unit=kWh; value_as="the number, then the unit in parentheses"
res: 64 (kWh)
